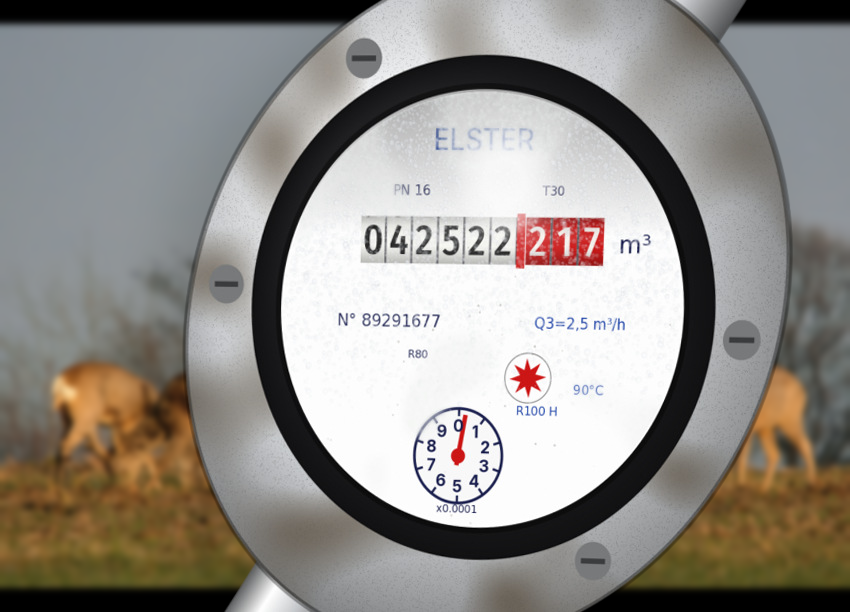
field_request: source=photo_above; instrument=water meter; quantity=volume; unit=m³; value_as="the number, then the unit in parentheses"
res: 42522.2170 (m³)
